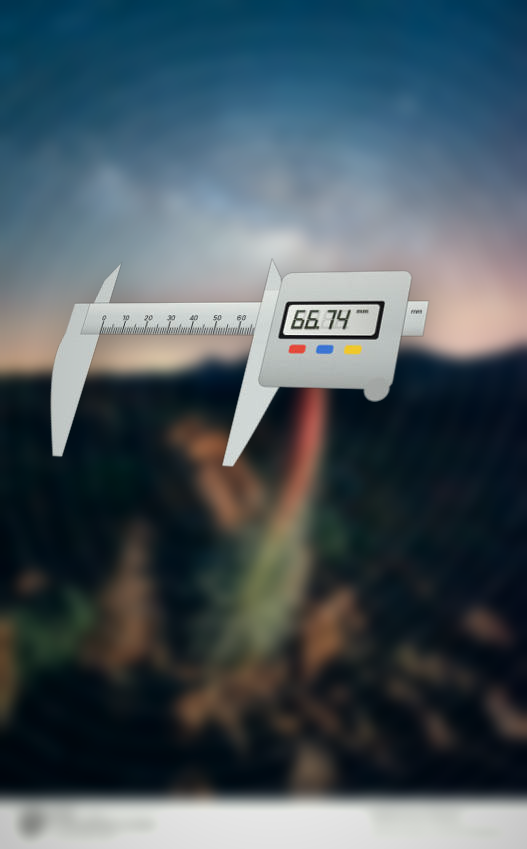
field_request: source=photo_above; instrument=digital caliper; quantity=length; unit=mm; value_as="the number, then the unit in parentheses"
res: 66.74 (mm)
